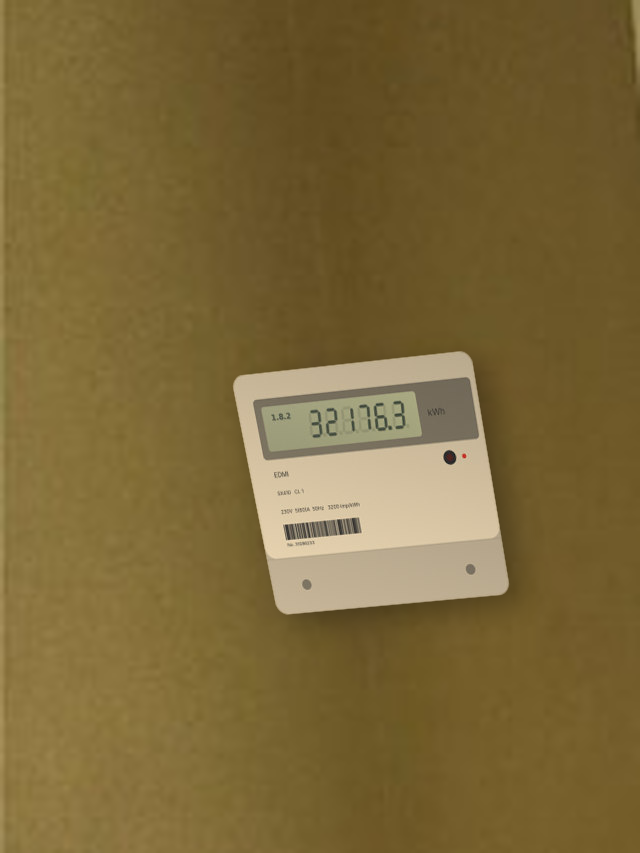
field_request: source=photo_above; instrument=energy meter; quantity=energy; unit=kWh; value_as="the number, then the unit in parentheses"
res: 32176.3 (kWh)
